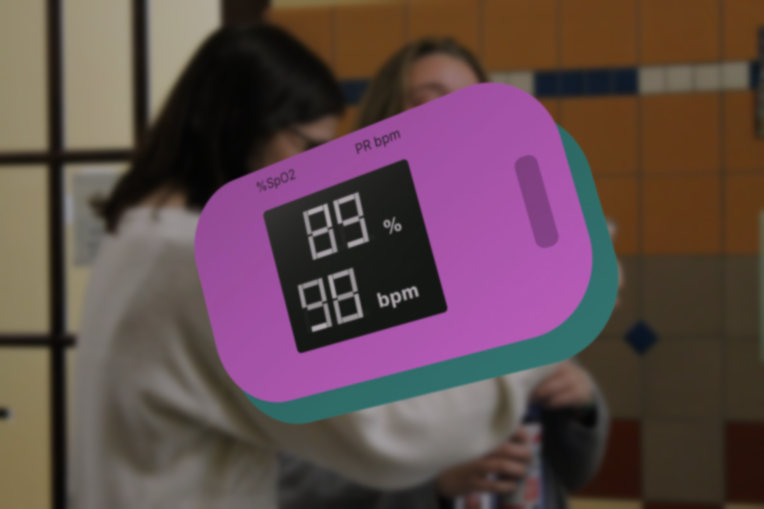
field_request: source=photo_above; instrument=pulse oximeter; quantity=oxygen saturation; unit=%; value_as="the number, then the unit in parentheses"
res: 89 (%)
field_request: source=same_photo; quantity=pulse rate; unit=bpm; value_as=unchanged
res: 98 (bpm)
